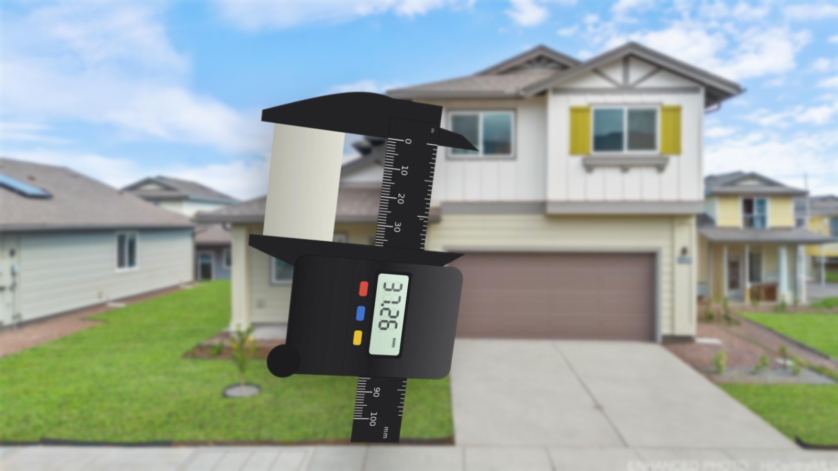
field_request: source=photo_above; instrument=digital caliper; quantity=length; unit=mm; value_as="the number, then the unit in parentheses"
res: 37.26 (mm)
